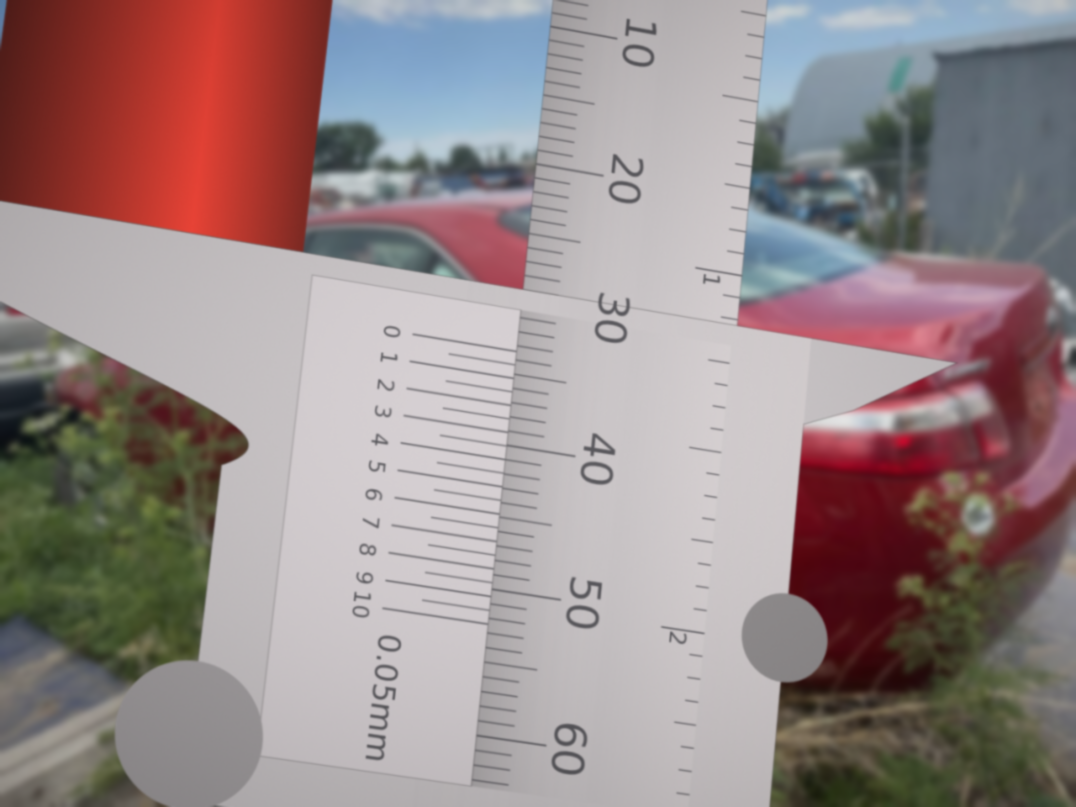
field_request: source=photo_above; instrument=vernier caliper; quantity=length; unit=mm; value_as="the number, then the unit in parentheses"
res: 33.4 (mm)
